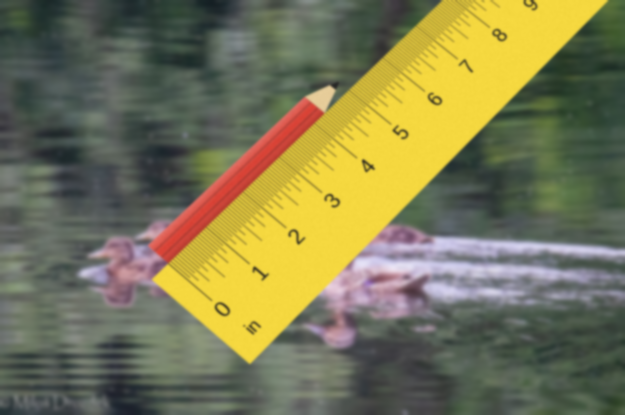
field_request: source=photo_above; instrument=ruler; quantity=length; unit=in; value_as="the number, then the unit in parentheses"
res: 5 (in)
